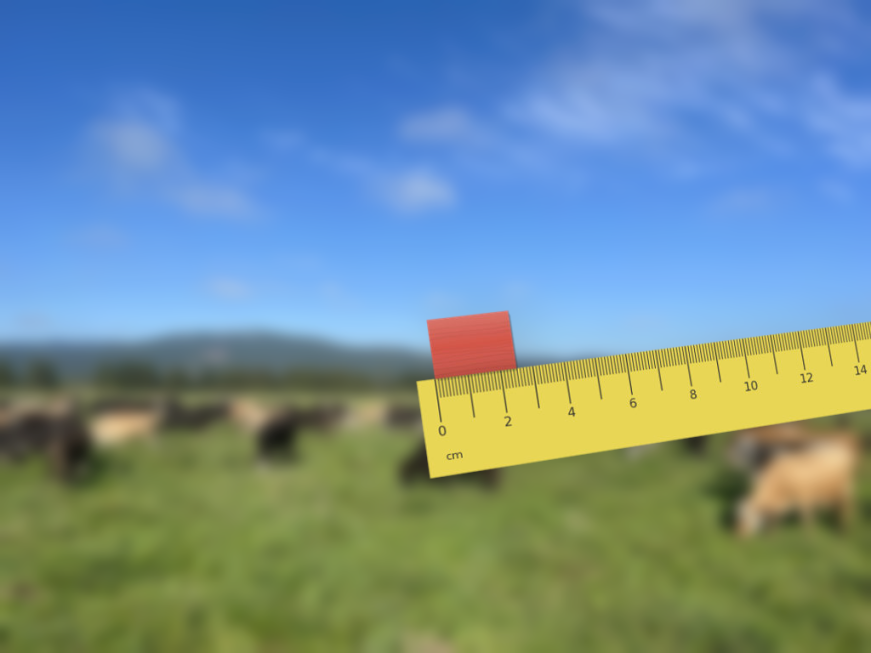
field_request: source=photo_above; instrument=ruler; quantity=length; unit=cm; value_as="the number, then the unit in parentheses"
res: 2.5 (cm)
